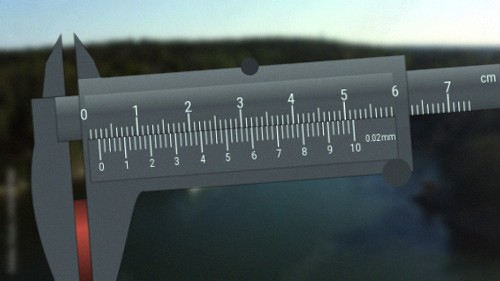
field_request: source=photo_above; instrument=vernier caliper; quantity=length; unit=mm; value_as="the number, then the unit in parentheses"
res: 2.5 (mm)
